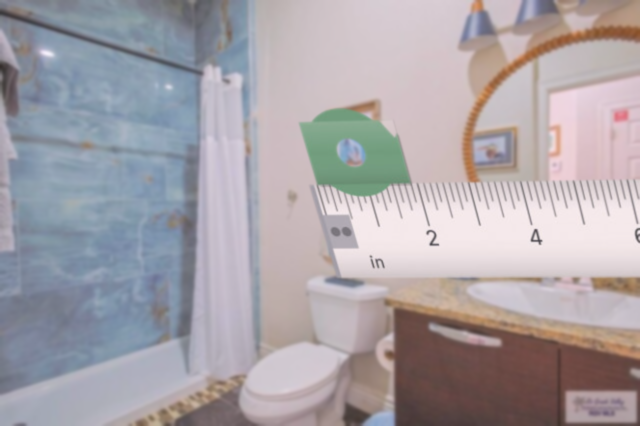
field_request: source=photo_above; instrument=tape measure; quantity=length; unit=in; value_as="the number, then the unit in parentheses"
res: 1.875 (in)
